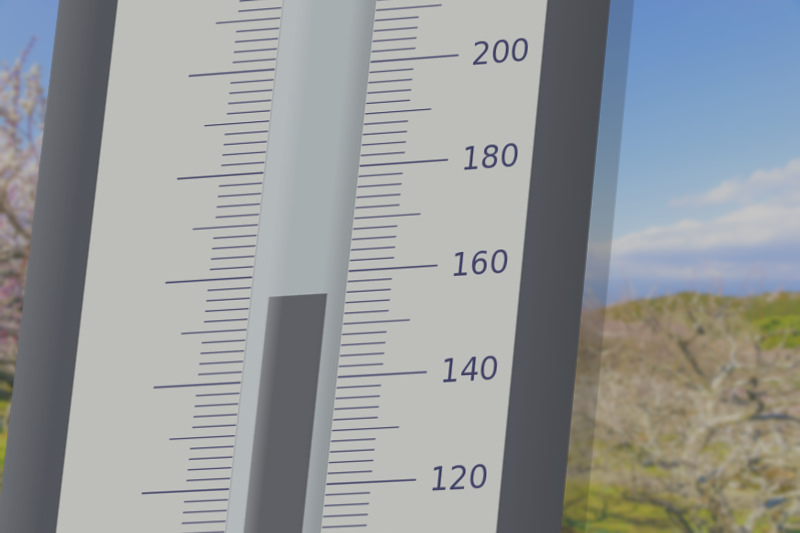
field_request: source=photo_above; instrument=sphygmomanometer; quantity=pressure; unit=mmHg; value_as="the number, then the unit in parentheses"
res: 156 (mmHg)
